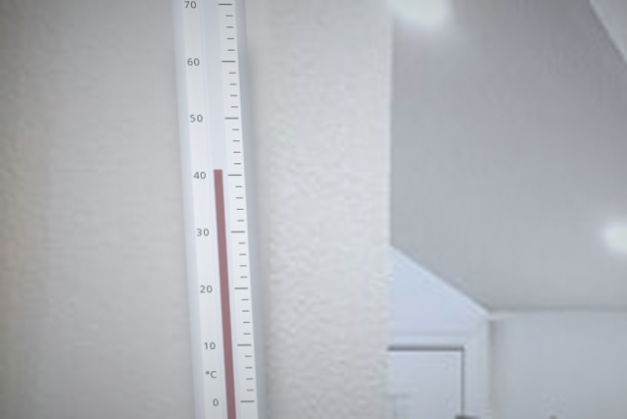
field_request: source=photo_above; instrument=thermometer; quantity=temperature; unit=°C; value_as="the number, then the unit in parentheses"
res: 41 (°C)
